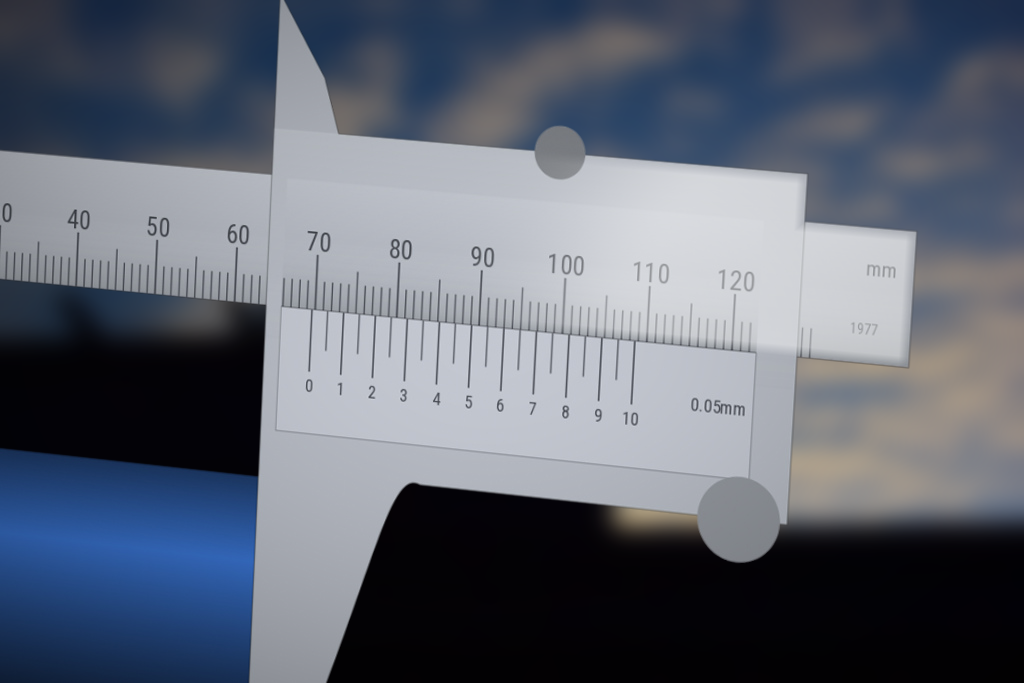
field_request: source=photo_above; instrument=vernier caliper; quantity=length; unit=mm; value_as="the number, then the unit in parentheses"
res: 69.6 (mm)
